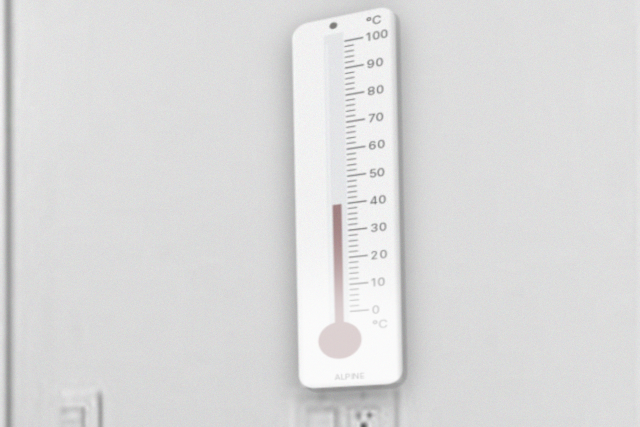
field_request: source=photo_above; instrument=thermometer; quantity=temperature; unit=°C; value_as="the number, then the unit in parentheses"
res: 40 (°C)
